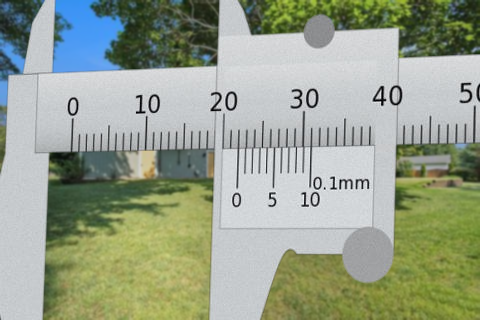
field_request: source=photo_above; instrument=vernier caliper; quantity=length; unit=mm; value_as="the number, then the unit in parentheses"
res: 22.0 (mm)
